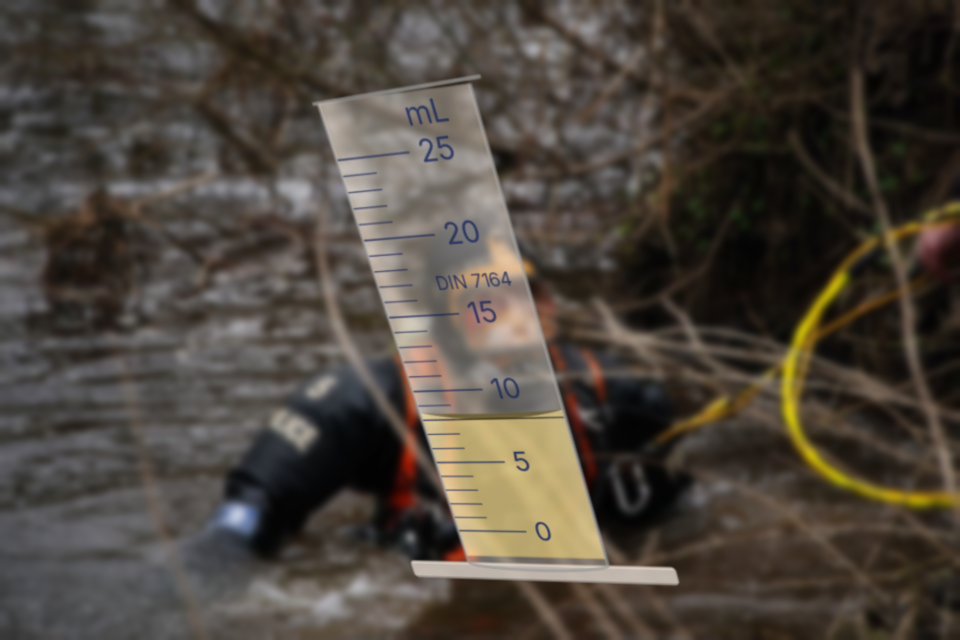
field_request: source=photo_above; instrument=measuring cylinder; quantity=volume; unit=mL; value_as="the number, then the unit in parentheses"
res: 8 (mL)
